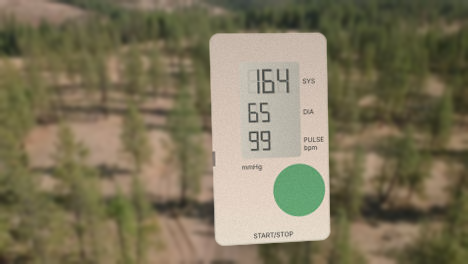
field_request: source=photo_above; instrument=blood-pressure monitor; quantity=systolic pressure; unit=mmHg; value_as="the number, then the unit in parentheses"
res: 164 (mmHg)
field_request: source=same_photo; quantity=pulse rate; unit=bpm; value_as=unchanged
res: 99 (bpm)
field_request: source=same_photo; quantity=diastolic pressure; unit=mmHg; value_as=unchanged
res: 65 (mmHg)
